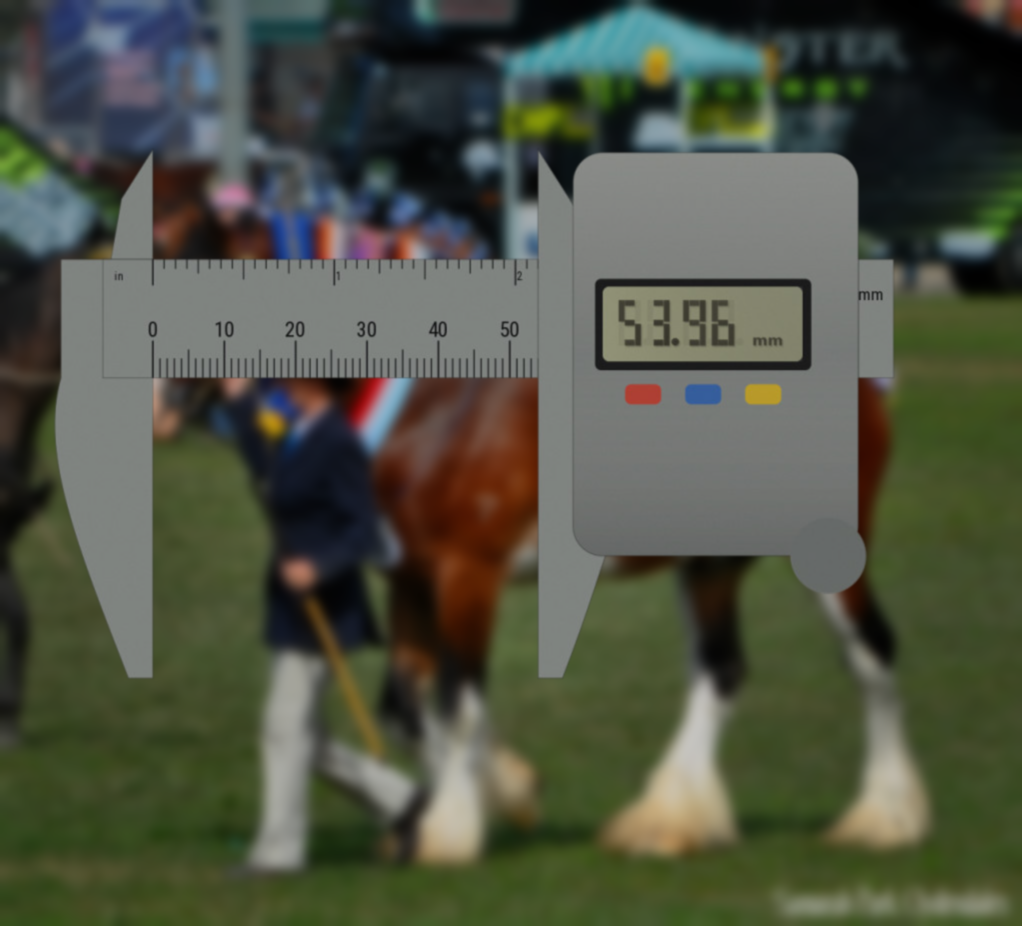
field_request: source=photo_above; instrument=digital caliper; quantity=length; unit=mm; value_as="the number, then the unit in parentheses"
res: 53.96 (mm)
